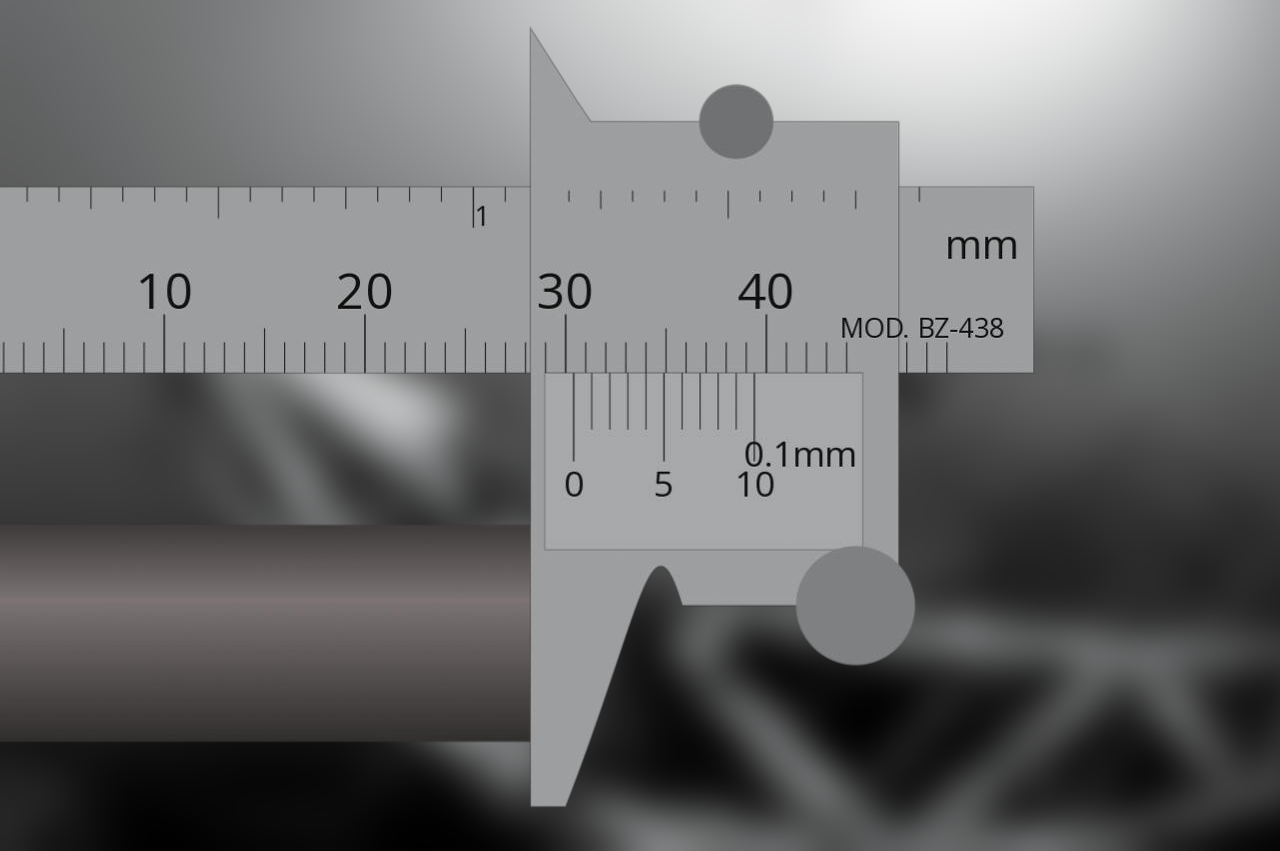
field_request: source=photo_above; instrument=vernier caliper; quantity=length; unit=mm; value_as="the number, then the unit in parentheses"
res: 30.4 (mm)
